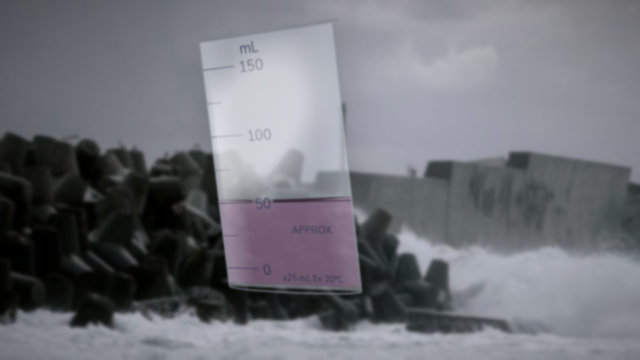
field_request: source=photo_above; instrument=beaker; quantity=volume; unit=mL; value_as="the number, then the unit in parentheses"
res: 50 (mL)
